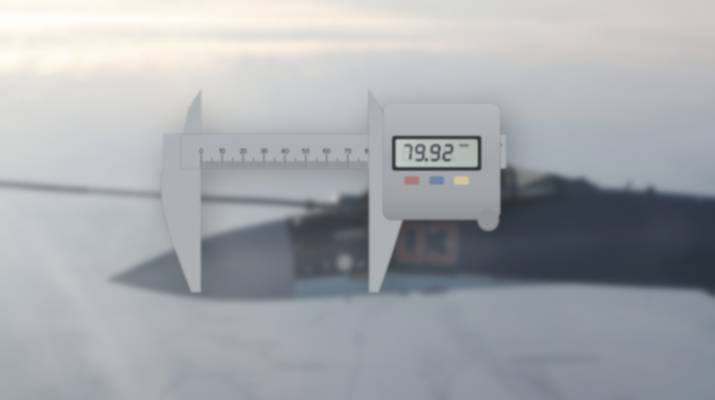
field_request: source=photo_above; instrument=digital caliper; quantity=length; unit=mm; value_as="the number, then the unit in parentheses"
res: 79.92 (mm)
